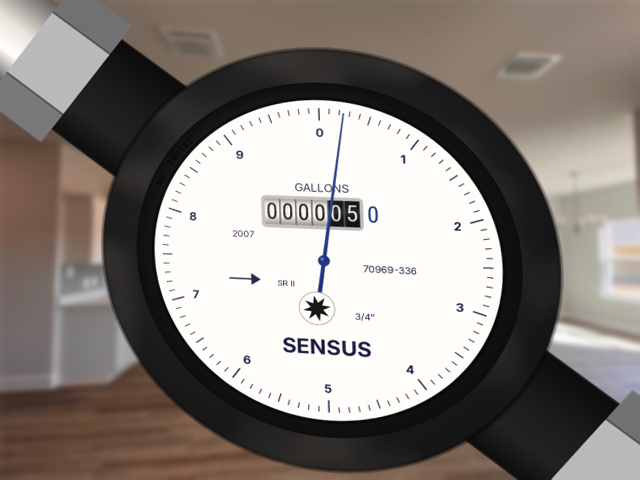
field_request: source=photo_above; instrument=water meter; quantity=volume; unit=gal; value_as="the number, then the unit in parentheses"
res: 50.2 (gal)
